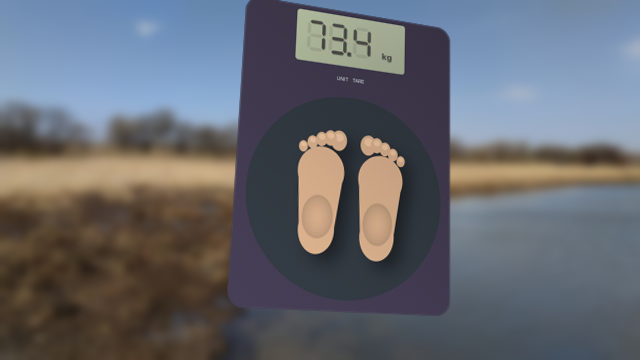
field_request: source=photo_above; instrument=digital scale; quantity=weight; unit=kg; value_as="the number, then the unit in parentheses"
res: 73.4 (kg)
